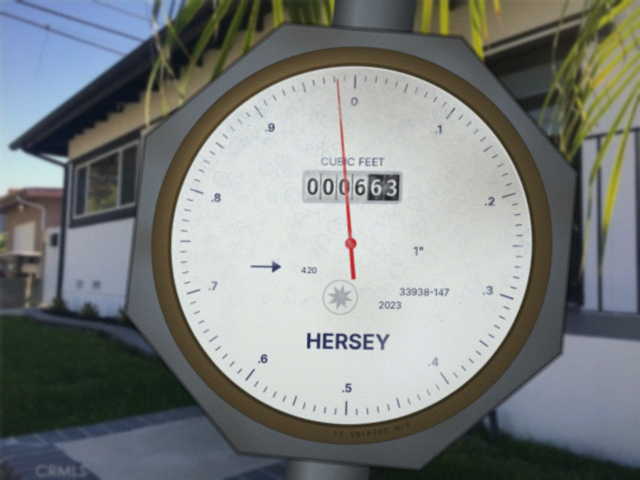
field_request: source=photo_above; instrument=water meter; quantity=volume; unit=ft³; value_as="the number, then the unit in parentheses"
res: 662.98 (ft³)
